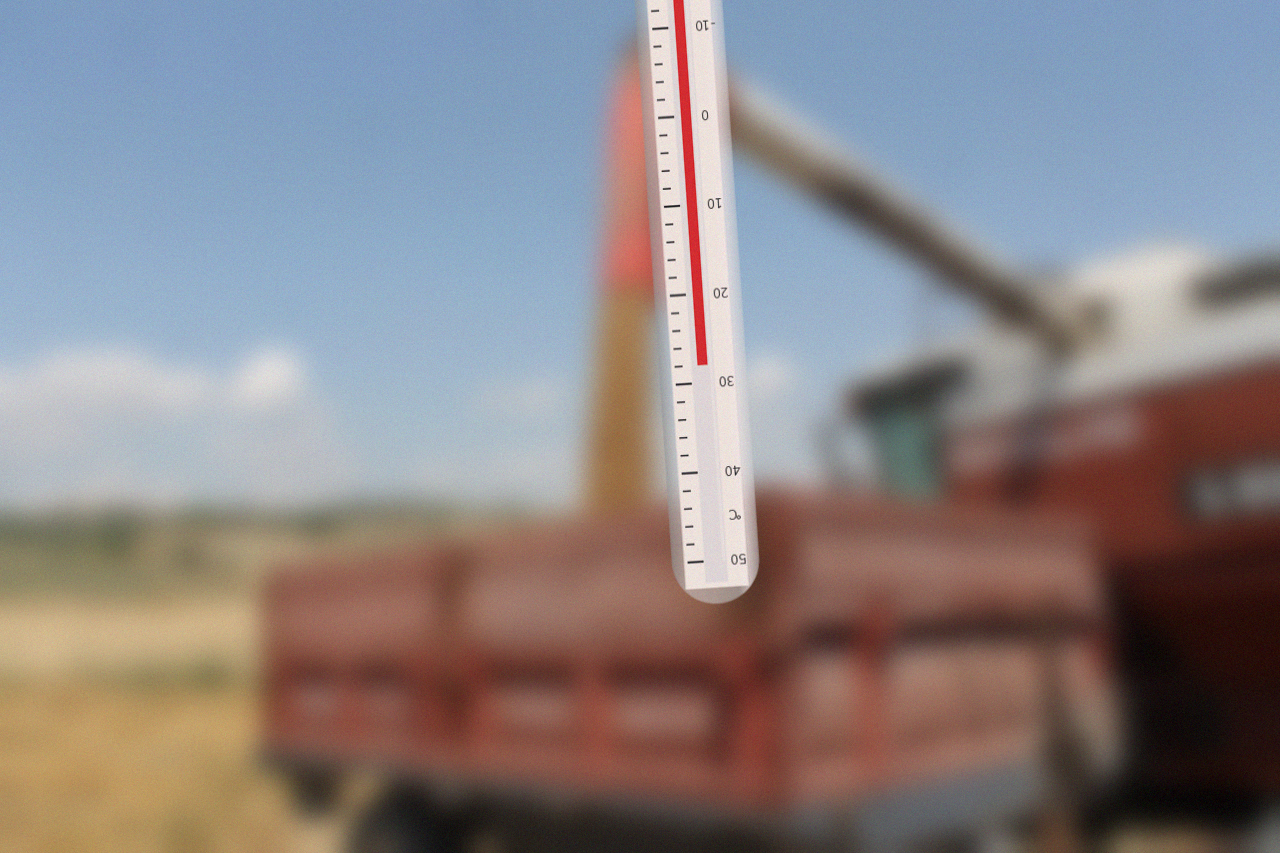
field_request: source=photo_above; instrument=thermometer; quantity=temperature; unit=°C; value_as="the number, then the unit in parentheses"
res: 28 (°C)
